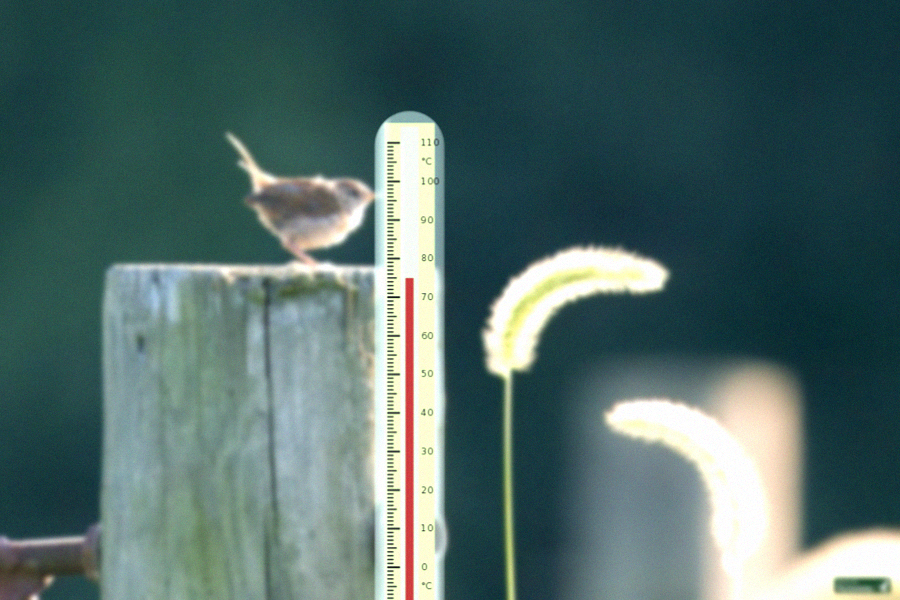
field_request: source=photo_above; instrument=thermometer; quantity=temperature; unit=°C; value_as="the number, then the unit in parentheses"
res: 75 (°C)
